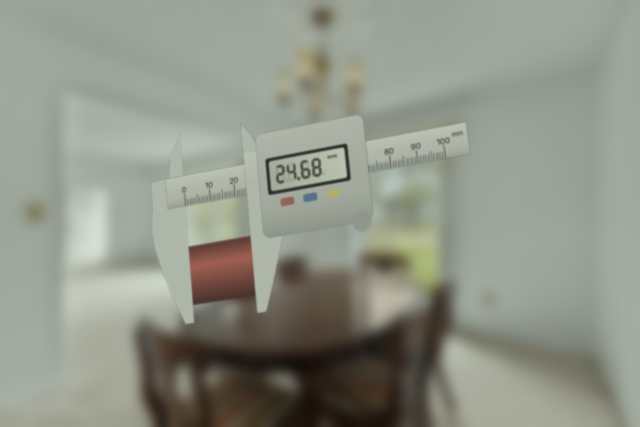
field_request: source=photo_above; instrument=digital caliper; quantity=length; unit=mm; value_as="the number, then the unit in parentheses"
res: 24.68 (mm)
